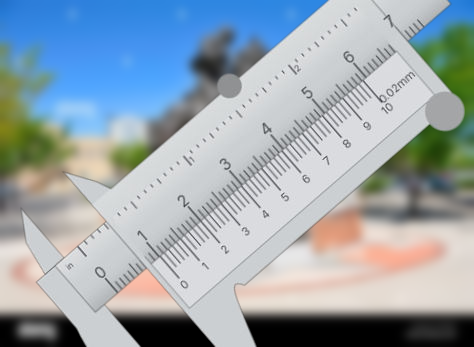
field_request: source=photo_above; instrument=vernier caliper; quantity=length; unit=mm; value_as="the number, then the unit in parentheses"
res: 10.2 (mm)
